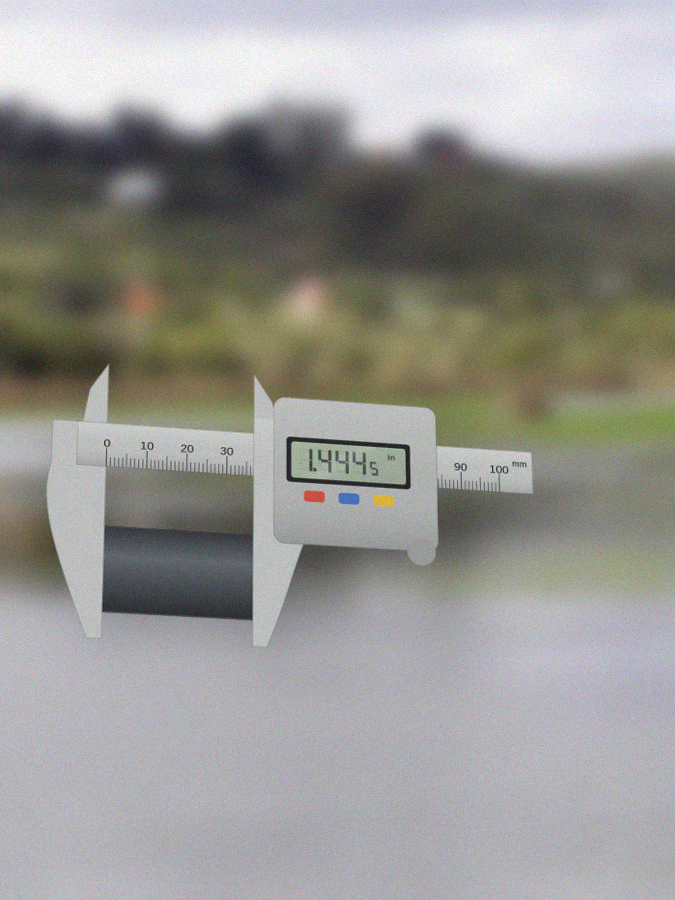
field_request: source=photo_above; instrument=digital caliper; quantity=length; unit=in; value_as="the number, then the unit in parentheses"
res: 1.4445 (in)
